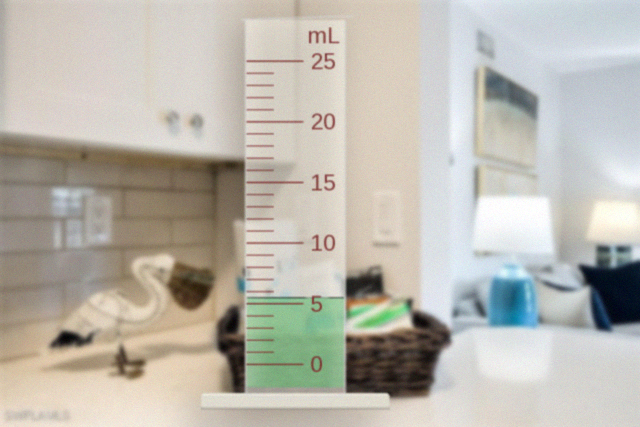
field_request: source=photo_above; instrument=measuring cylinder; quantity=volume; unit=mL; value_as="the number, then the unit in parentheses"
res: 5.5 (mL)
